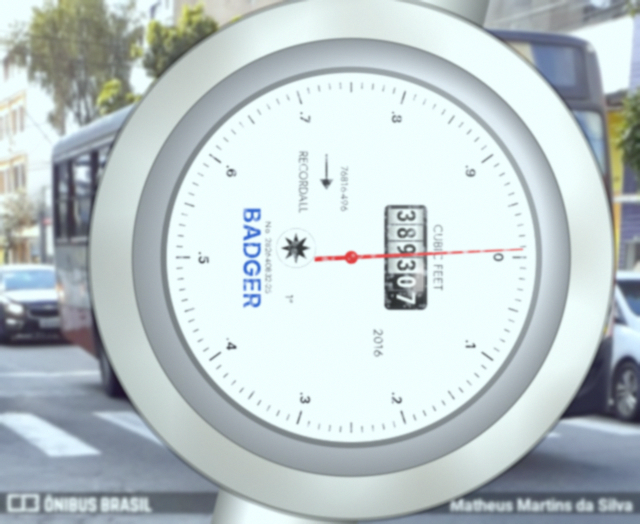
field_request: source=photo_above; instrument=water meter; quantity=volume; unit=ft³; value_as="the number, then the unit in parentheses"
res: 389306.99 (ft³)
